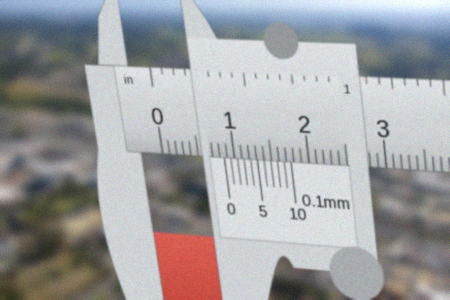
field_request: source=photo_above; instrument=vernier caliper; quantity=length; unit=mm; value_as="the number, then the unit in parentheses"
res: 8.6 (mm)
